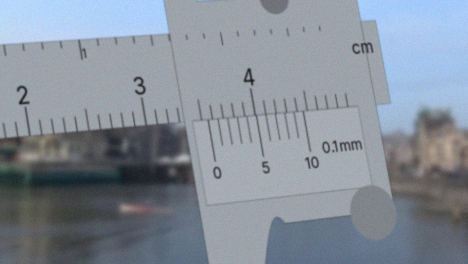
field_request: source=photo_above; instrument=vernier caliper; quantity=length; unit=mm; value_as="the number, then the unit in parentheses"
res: 35.6 (mm)
